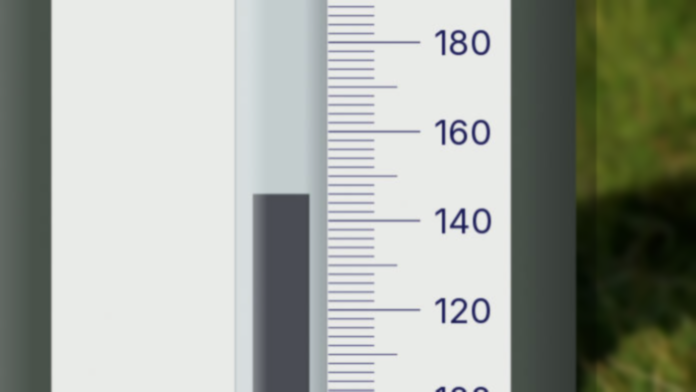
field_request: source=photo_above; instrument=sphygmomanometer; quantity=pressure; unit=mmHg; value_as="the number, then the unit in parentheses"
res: 146 (mmHg)
